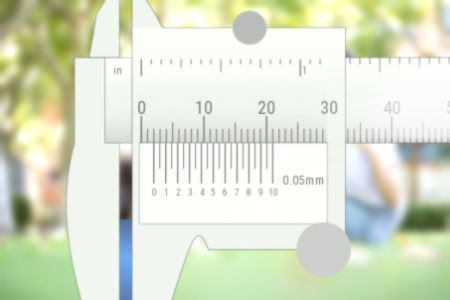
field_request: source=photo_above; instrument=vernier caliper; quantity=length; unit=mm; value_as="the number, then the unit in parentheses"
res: 2.0 (mm)
